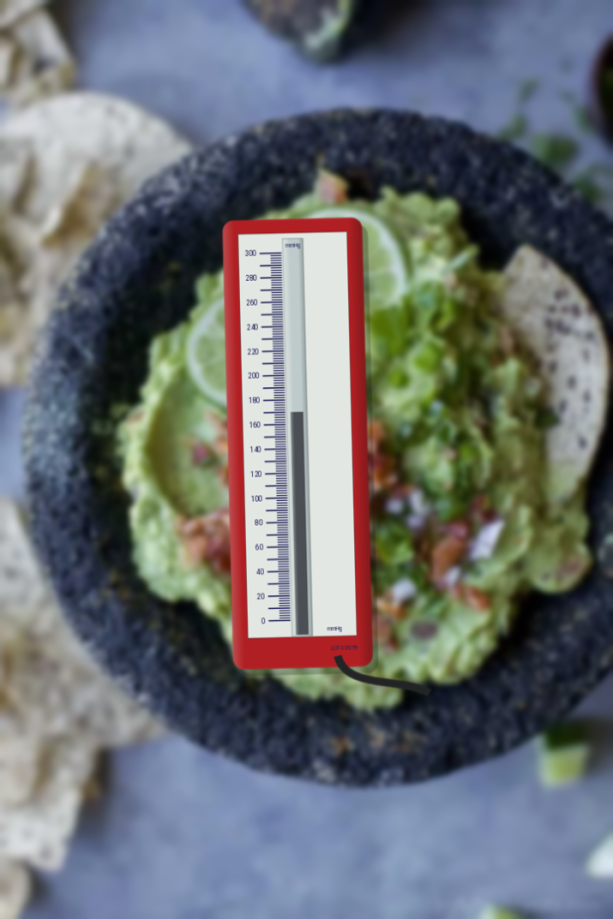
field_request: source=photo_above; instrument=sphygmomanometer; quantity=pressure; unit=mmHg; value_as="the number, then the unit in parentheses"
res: 170 (mmHg)
